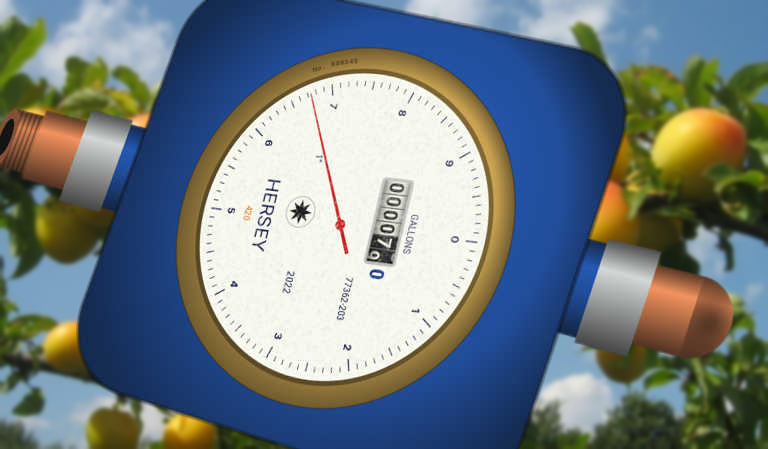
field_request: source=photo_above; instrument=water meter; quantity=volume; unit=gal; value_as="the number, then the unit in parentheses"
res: 786.7 (gal)
